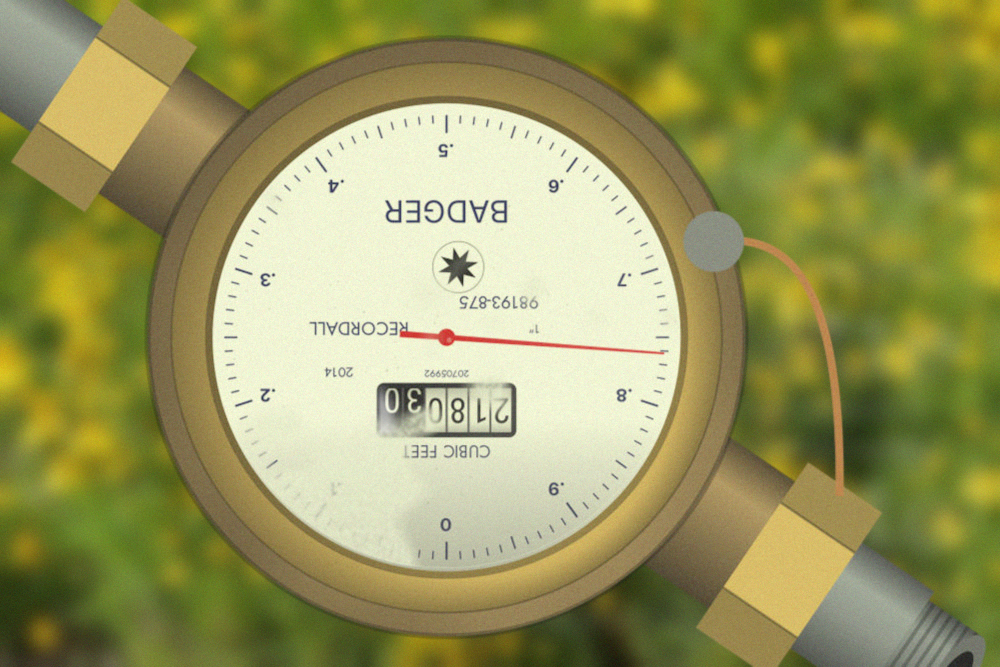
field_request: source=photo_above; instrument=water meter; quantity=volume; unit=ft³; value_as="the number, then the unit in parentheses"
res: 218029.76 (ft³)
